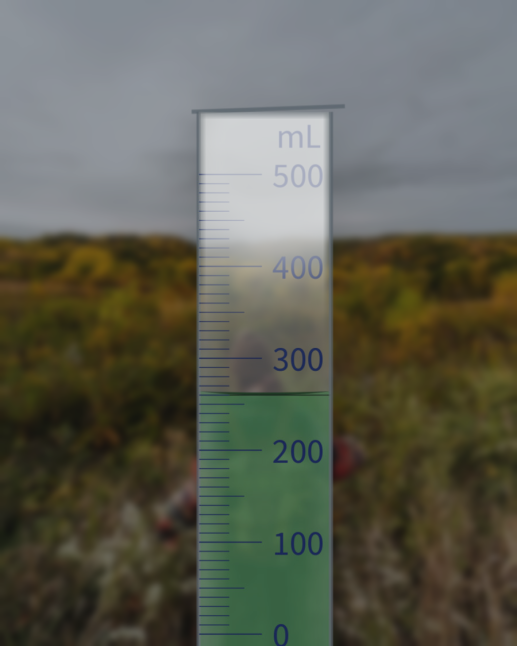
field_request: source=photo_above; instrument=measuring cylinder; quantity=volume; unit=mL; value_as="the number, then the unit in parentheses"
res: 260 (mL)
